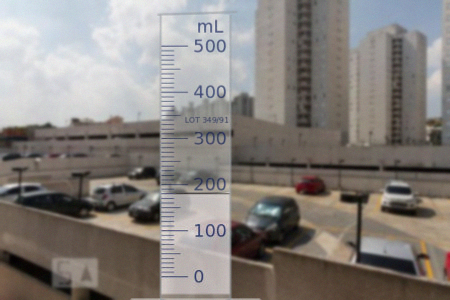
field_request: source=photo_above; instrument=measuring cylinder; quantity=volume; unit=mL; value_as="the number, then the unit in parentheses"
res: 180 (mL)
